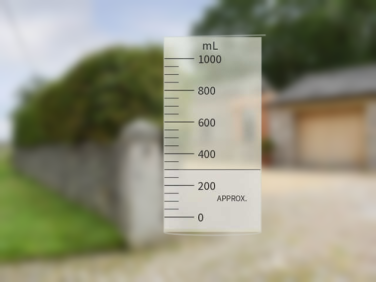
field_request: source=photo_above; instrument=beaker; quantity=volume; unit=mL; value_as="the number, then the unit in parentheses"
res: 300 (mL)
